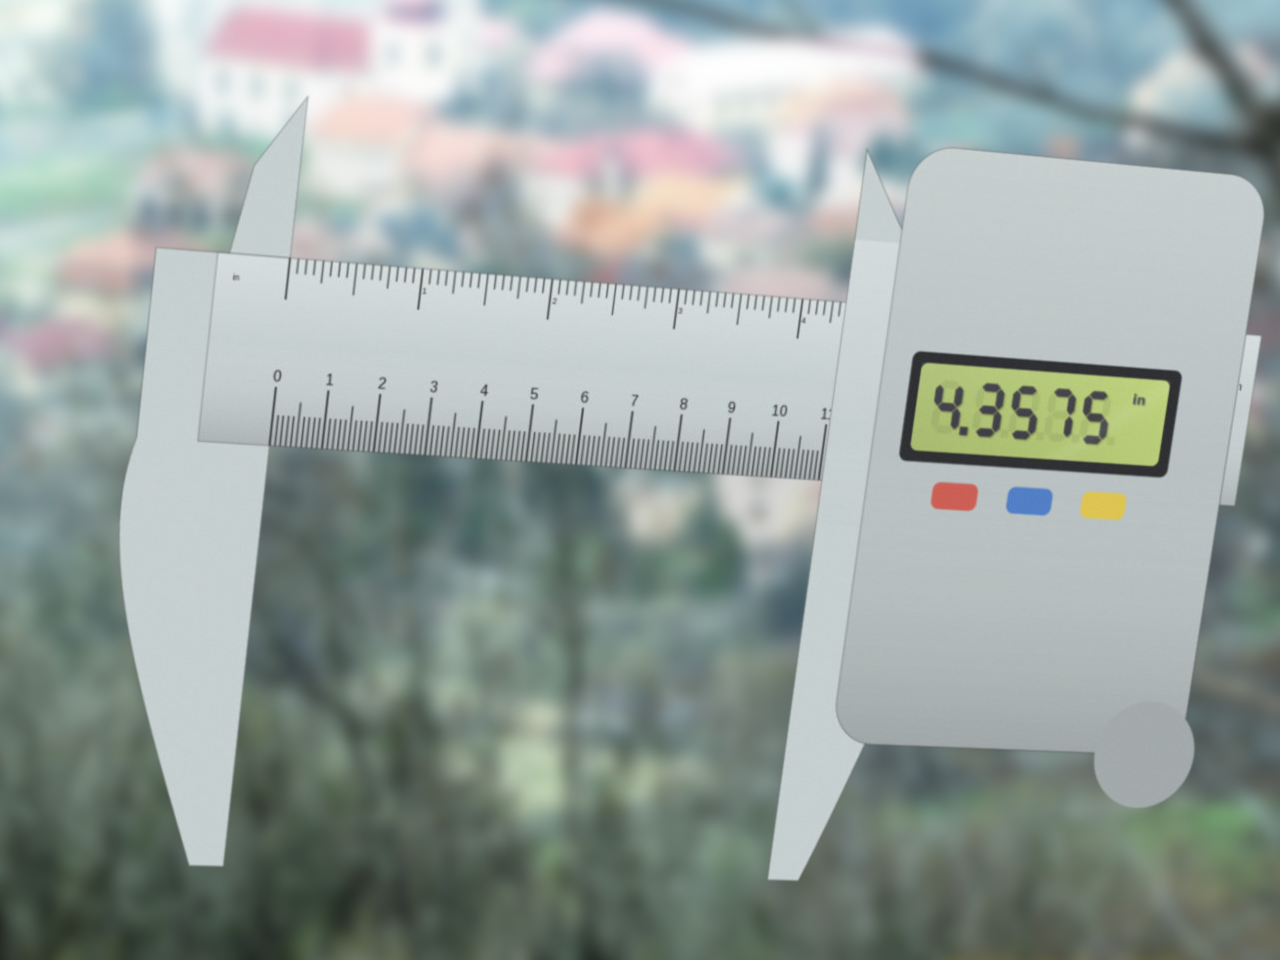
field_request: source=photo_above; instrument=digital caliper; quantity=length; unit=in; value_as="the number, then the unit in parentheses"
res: 4.3575 (in)
